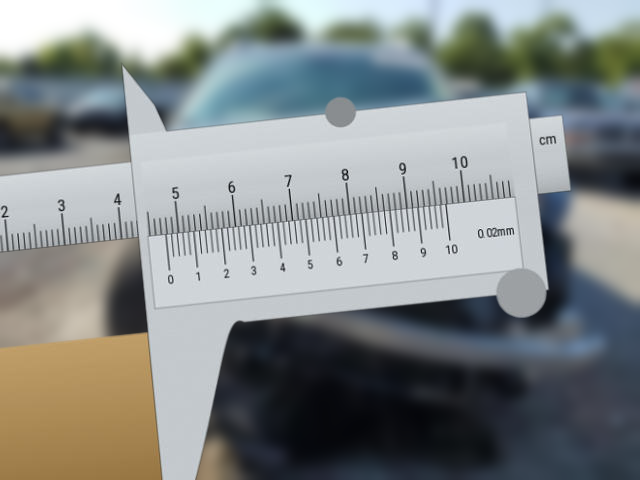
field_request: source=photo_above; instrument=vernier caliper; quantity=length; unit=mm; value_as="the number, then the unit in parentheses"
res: 47.8 (mm)
